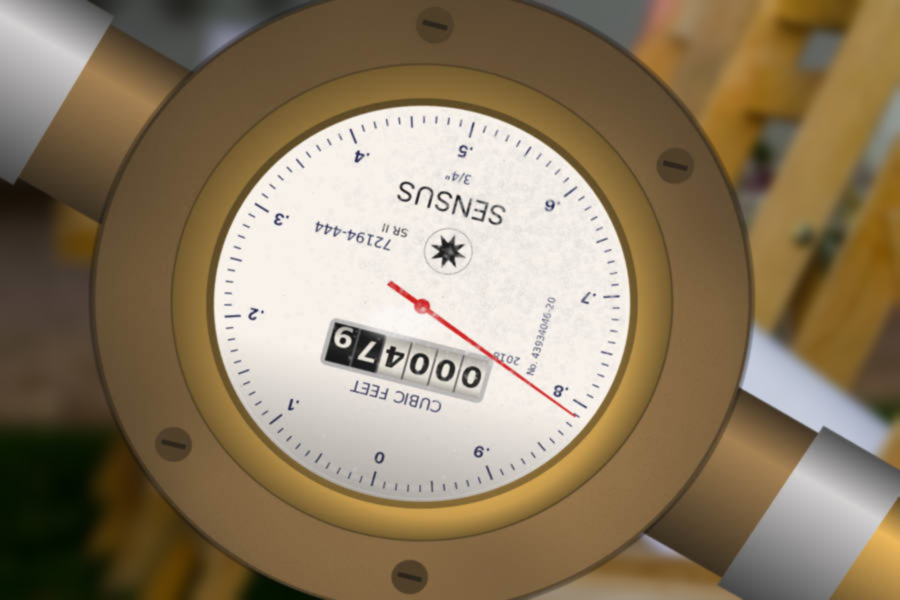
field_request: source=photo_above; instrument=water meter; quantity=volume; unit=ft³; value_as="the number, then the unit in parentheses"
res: 478.81 (ft³)
